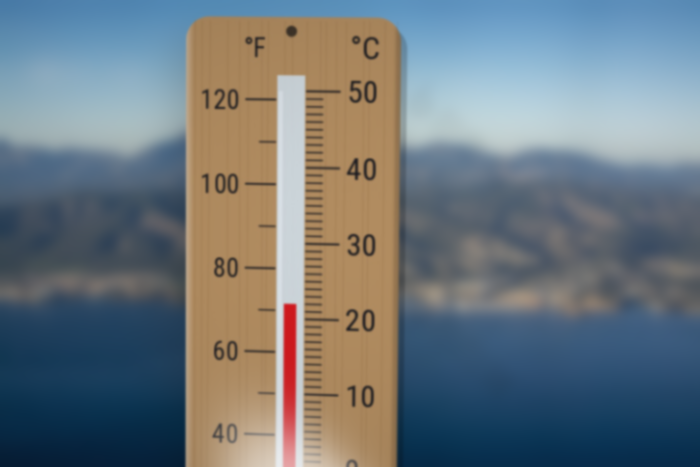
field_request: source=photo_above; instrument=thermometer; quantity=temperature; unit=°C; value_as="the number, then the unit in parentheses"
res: 22 (°C)
